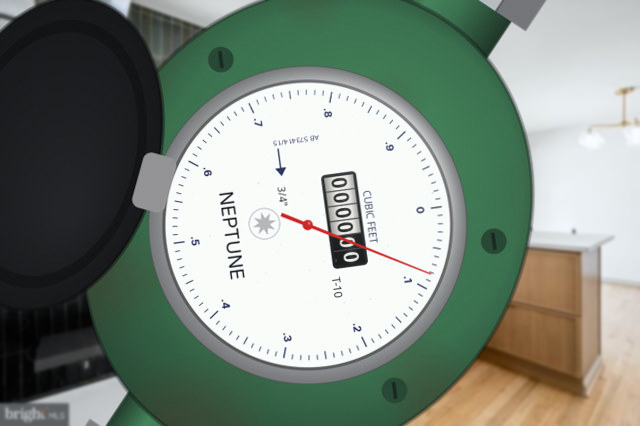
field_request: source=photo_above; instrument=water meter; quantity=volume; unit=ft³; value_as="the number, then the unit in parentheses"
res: 0.08 (ft³)
